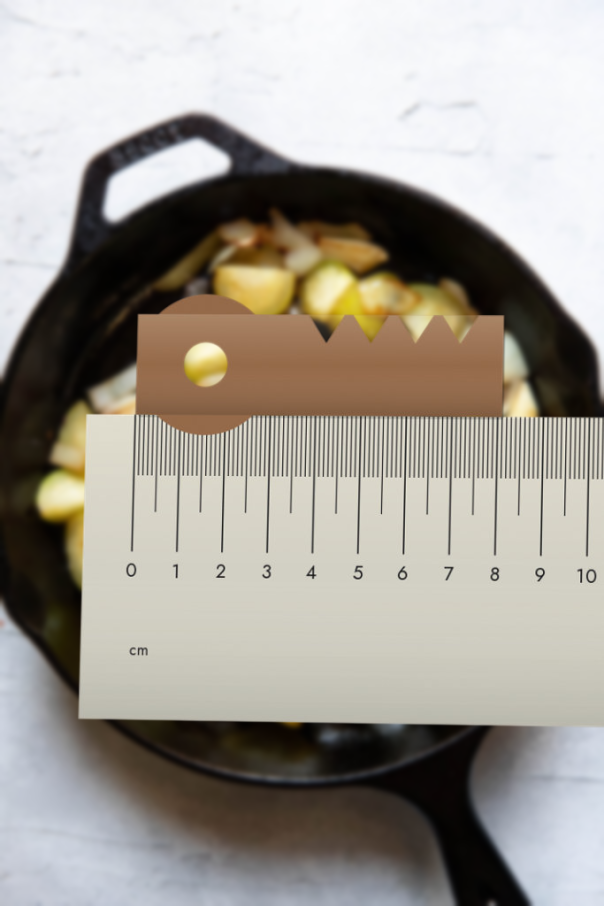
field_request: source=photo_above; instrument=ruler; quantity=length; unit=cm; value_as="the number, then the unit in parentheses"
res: 8.1 (cm)
